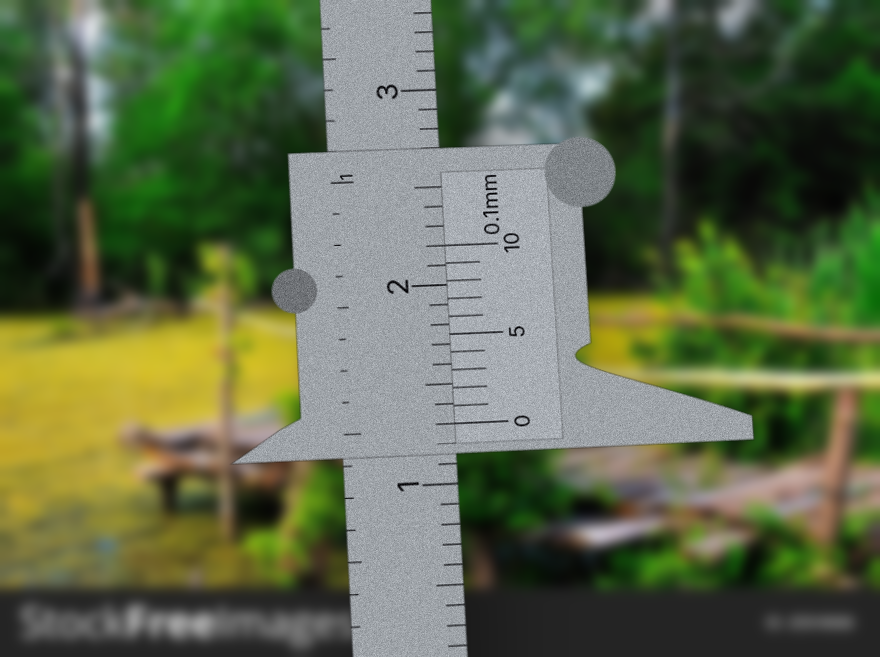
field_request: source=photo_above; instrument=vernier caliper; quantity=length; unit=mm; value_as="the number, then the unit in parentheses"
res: 13.0 (mm)
